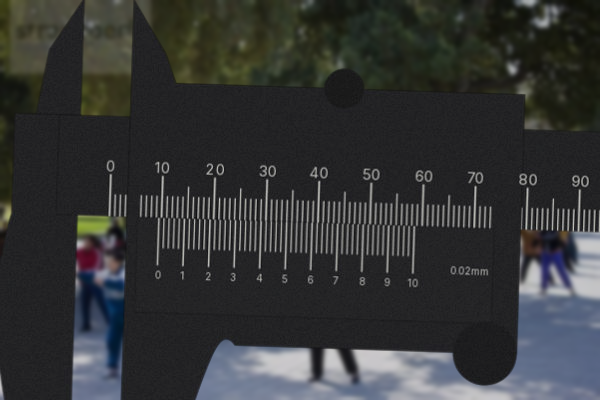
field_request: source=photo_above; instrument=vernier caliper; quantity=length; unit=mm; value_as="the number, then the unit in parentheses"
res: 9.5 (mm)
